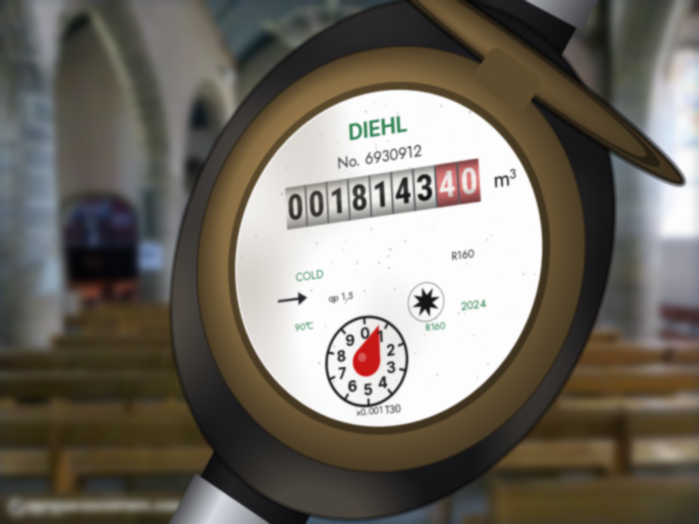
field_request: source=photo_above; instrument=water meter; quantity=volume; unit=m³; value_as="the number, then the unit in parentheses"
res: 18143.400 (m³)
